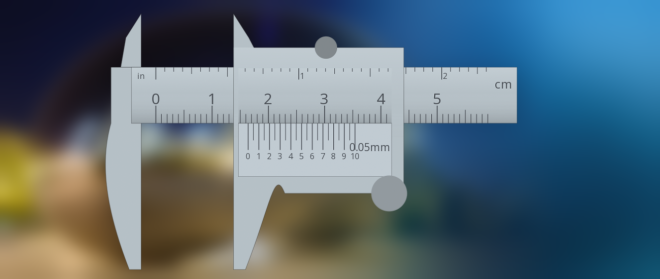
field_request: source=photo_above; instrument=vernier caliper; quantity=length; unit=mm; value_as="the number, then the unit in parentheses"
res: 16.4 (mm)
